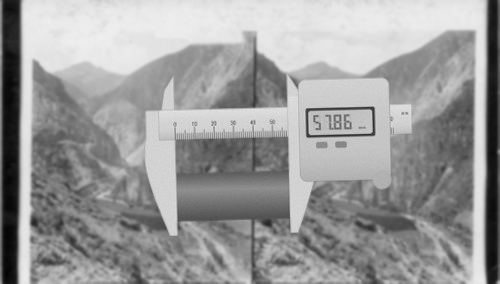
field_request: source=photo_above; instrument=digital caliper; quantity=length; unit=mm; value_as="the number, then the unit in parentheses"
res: 57.86 (mm)
